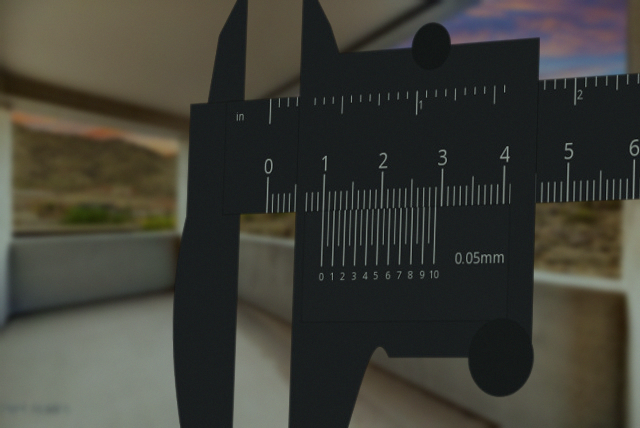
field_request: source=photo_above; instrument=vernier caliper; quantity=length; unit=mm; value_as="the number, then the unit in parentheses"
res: 10.0 (mm)
